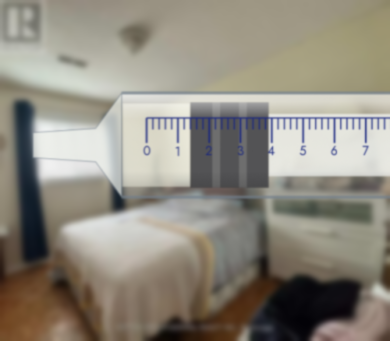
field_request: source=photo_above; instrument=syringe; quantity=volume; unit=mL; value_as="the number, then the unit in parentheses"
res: 1.4 (mL)
